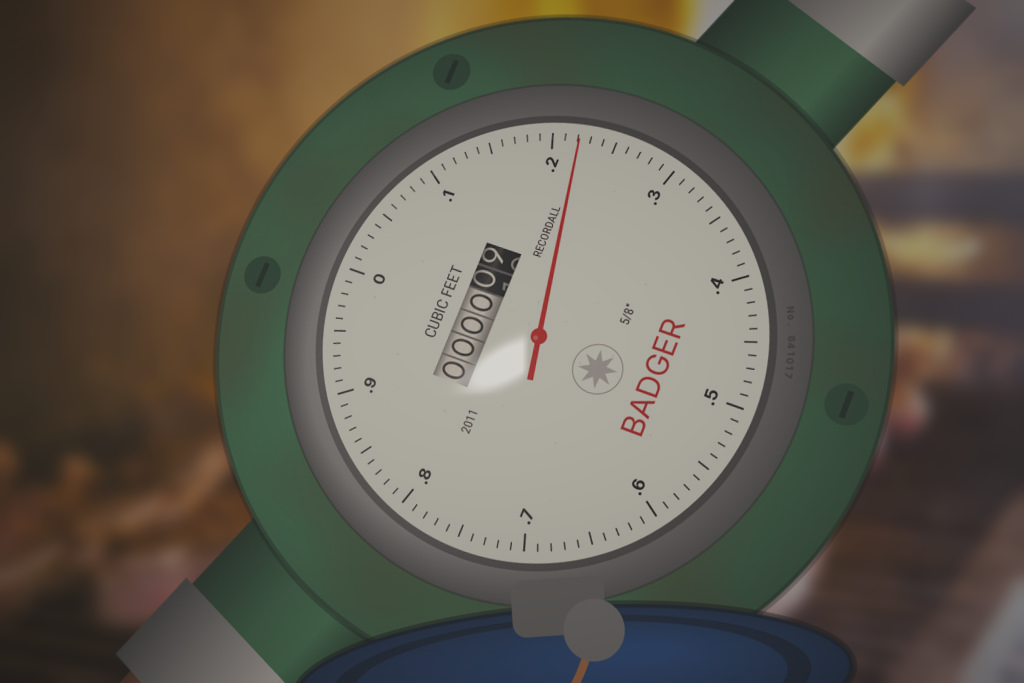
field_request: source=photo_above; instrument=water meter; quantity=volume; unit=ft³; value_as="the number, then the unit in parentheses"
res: 9.22 (ft³)
